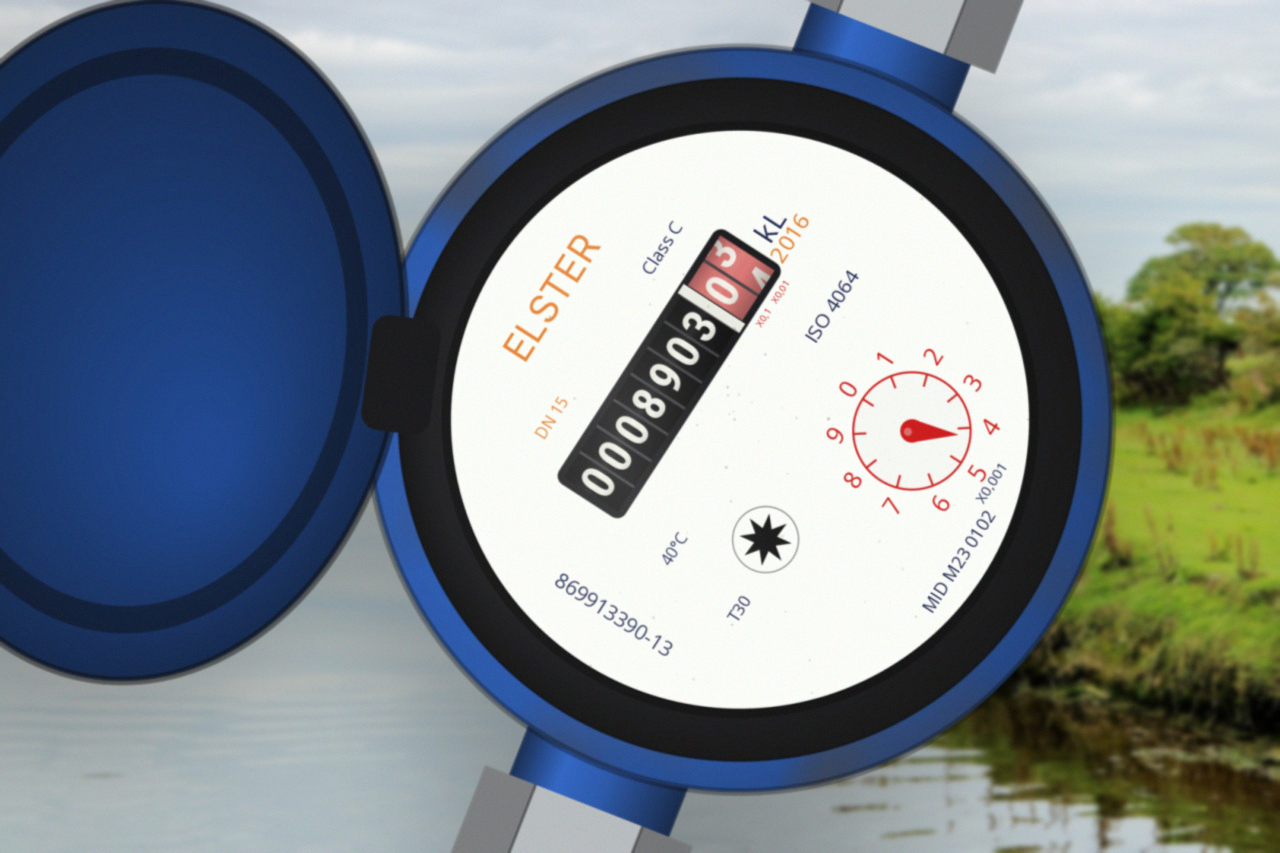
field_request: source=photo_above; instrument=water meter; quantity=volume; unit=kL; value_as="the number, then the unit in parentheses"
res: 8903.034 (kL)
